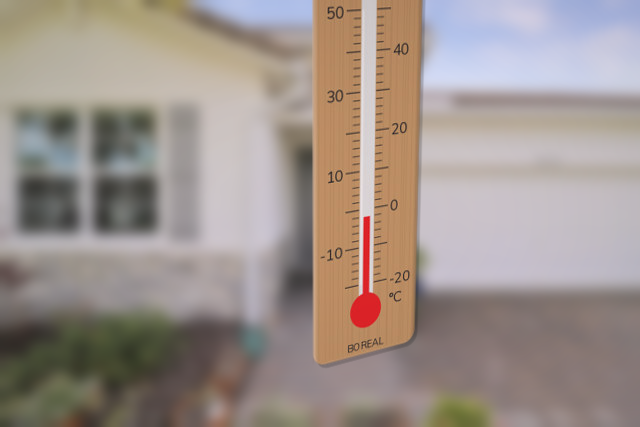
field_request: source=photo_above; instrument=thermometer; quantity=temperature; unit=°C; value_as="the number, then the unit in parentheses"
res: -2 (°C)
